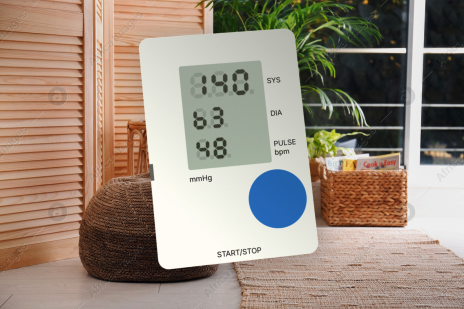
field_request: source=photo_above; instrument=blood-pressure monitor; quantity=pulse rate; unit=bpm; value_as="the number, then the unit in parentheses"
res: 48 (bpm)
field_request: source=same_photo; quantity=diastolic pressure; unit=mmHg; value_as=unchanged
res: 63 (mmHg)
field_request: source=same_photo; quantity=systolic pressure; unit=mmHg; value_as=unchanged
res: 140 (mmHg)
